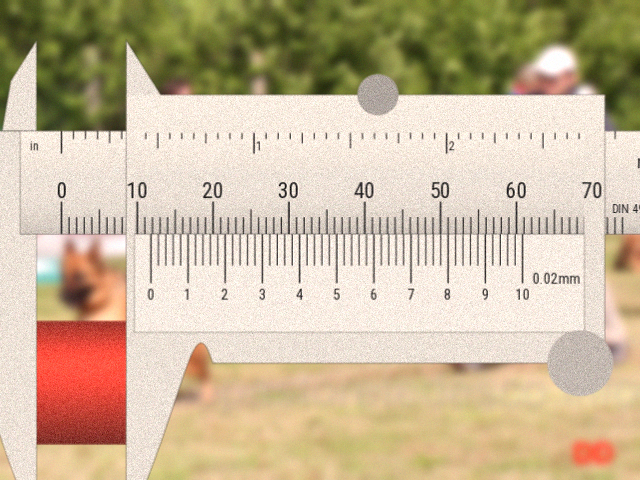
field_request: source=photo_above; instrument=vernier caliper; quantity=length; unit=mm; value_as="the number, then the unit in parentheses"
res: 11.8 (mm)
